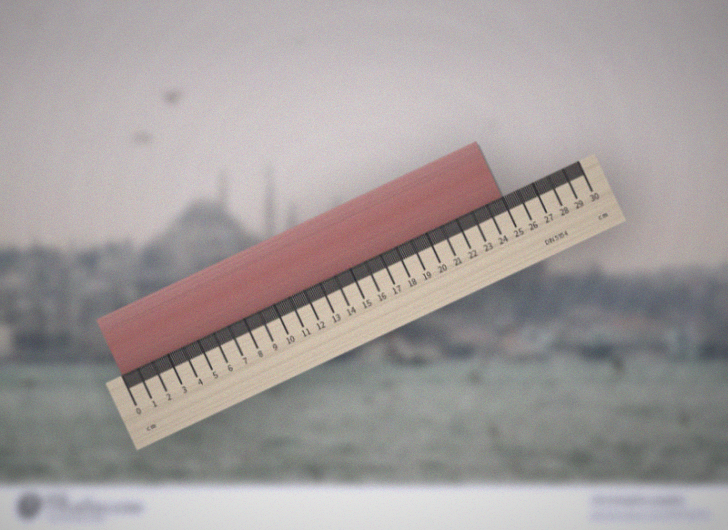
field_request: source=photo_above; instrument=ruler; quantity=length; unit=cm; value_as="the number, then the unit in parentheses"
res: 25 (cm)
